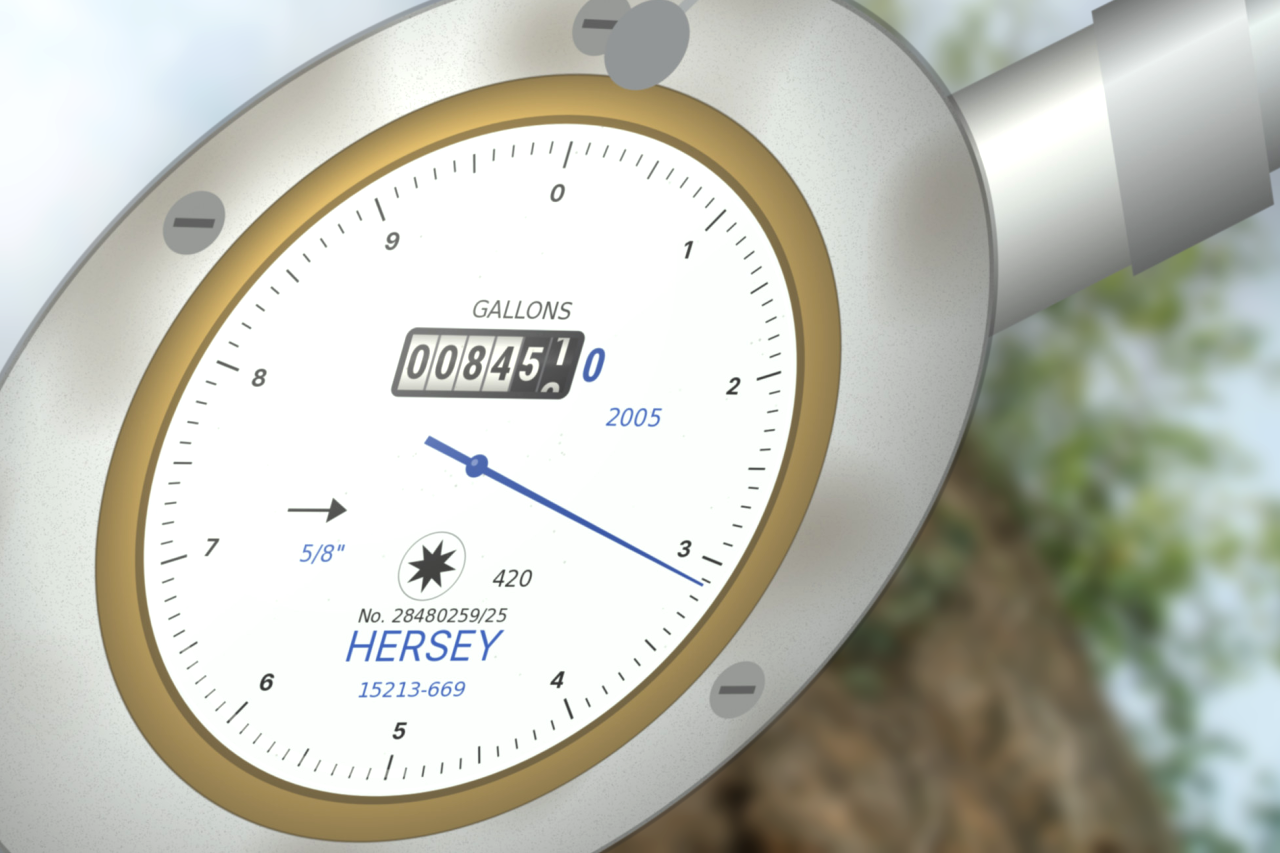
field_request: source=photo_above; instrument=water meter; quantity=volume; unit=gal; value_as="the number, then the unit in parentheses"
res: 84513.1 (gal)
